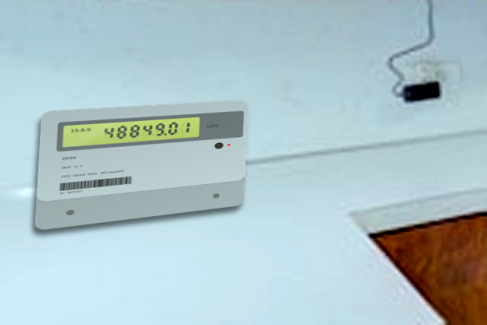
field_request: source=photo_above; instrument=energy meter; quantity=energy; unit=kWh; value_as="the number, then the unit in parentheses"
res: 48849.01 (kWh)
